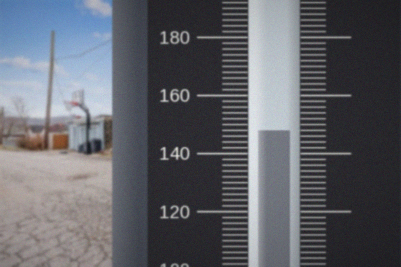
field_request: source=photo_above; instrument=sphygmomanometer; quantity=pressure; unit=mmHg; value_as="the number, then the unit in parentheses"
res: 148 (mmHg)
